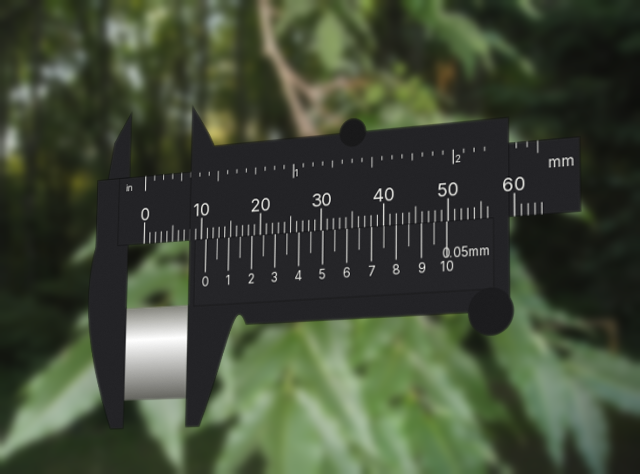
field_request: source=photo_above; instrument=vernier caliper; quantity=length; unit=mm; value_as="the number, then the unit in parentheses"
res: 10.8 (mm)
